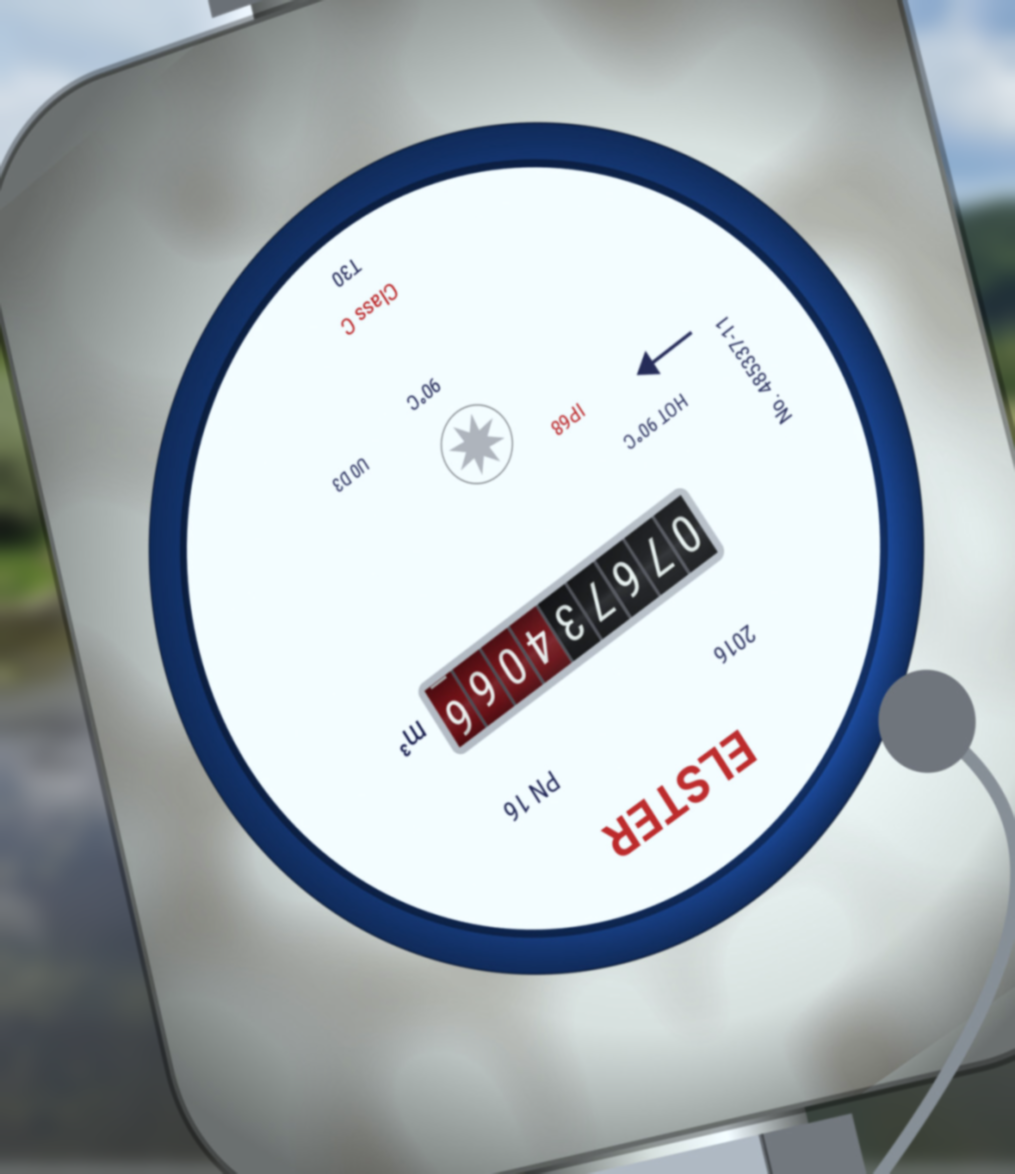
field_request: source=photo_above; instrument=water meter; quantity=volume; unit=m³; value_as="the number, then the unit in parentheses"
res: 7673.4066 (m³)
